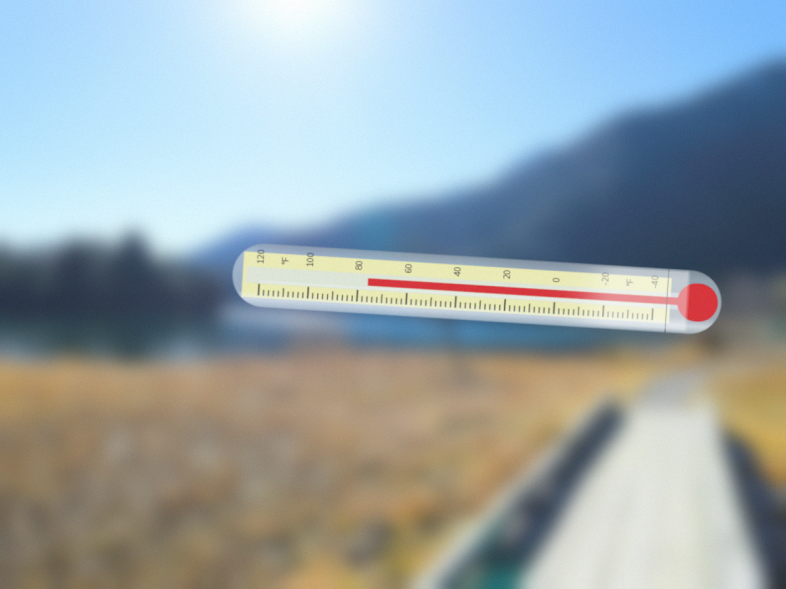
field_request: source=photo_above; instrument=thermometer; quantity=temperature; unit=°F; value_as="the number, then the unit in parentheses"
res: 76 (°F)
